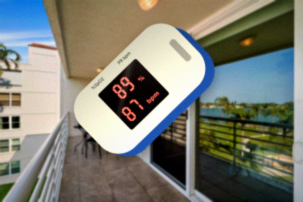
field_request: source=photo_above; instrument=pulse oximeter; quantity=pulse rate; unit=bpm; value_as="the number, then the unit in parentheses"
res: 87 (bpm)
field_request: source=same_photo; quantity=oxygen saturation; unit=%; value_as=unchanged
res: 89 (%)
